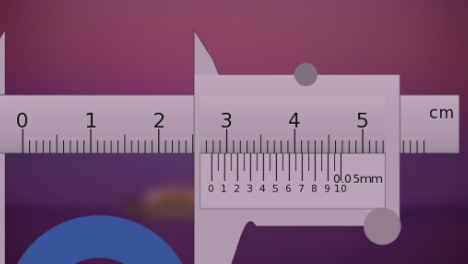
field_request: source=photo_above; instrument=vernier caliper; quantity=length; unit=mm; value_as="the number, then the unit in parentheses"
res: 27.8 (mm)
